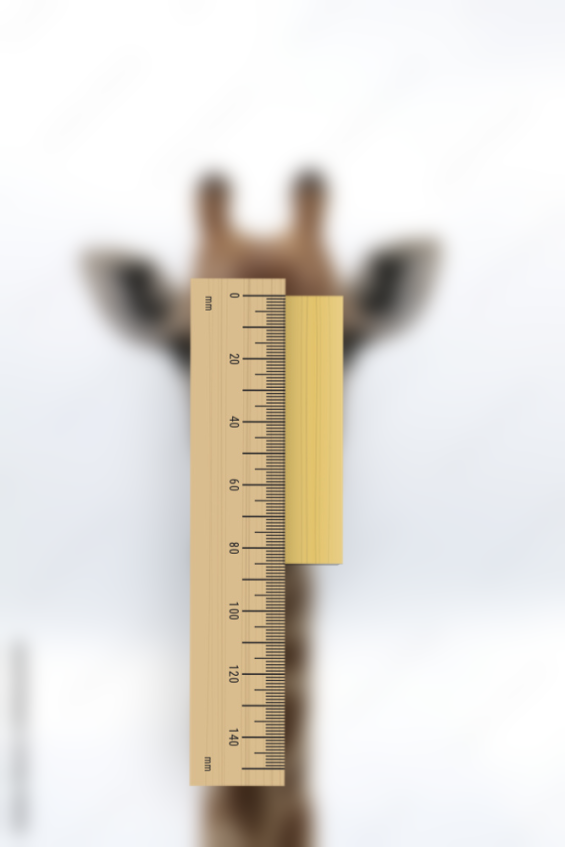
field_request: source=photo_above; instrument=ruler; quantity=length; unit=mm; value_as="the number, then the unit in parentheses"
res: 85 (mm)
